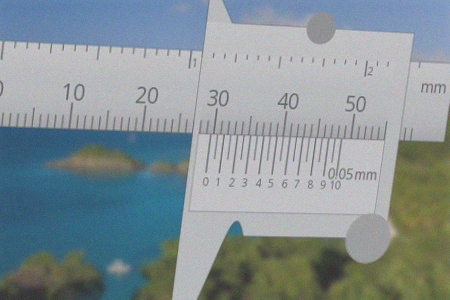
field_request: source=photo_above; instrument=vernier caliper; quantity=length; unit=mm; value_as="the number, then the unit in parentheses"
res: 29.6 (mm)
